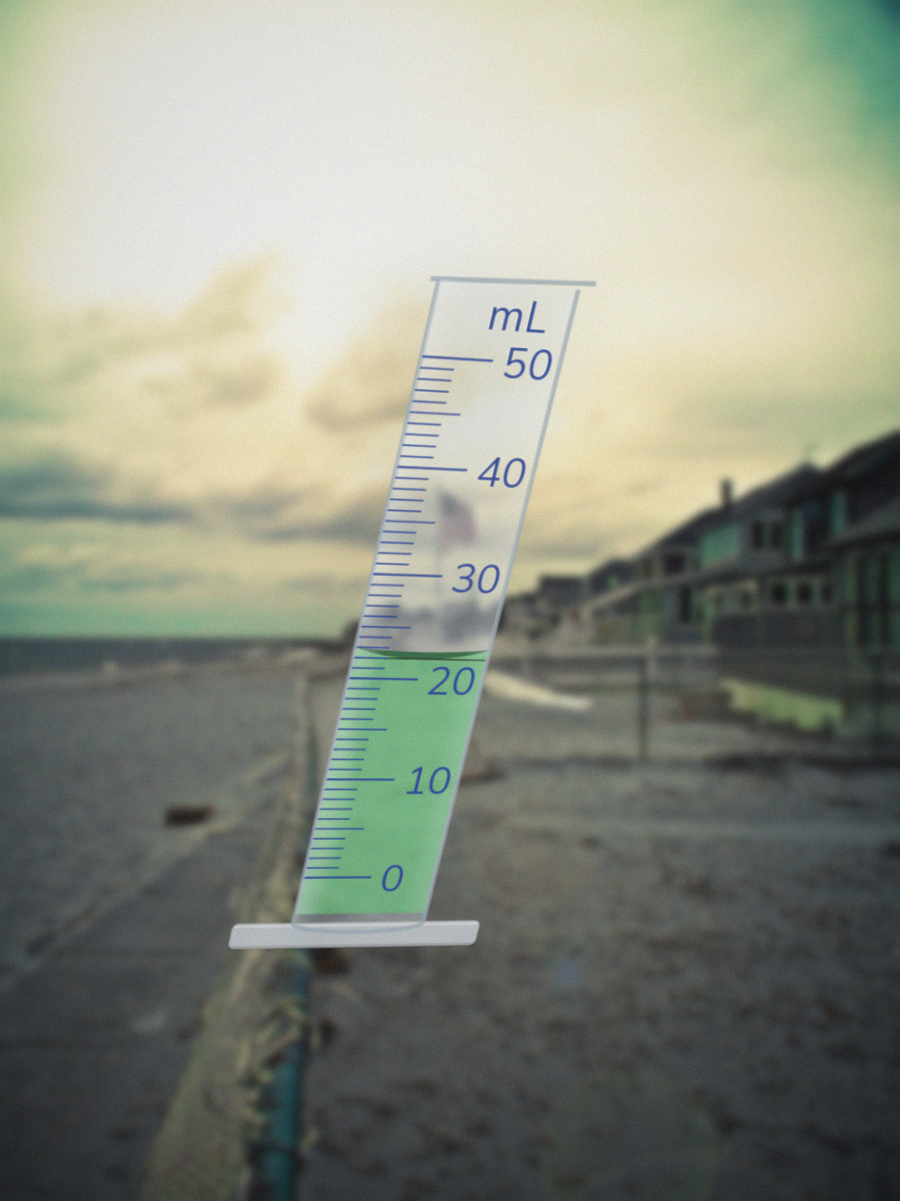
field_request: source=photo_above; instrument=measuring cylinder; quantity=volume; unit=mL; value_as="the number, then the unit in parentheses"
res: 22 (mL)
